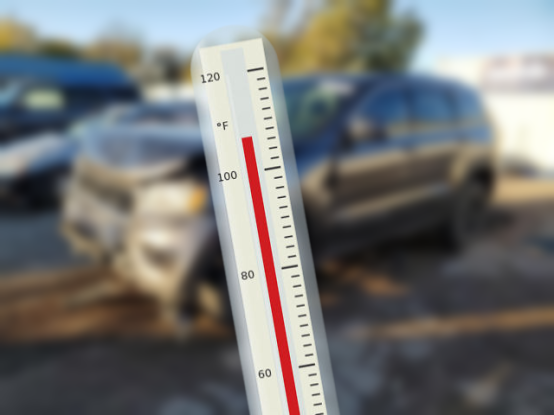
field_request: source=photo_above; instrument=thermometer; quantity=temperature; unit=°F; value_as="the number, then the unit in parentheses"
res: 107 (°F)
